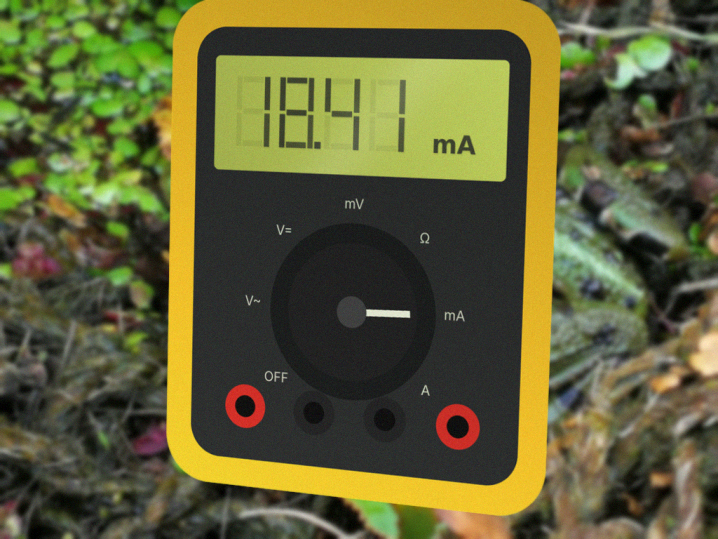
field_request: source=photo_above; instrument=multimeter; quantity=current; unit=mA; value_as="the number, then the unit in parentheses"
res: 18.41 (mA)
